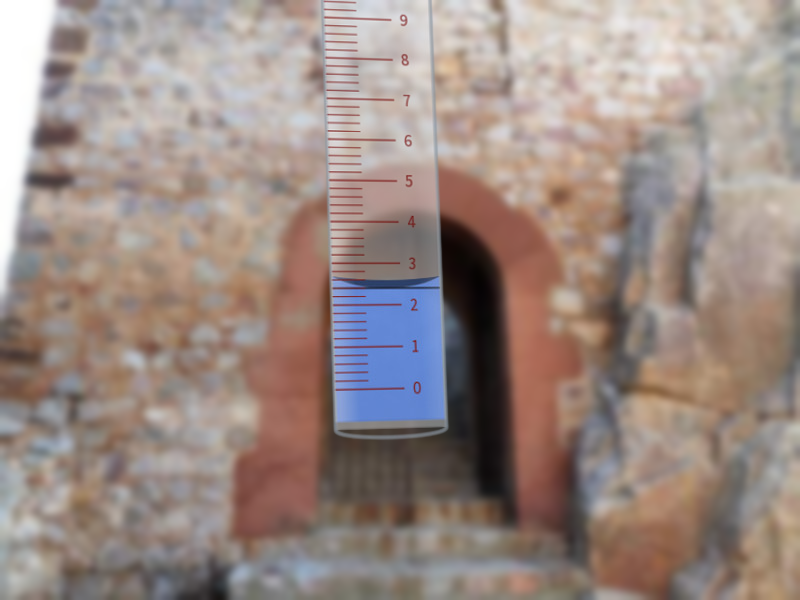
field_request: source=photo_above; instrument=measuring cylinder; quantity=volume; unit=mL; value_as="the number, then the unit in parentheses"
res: 2.4 (mL)
